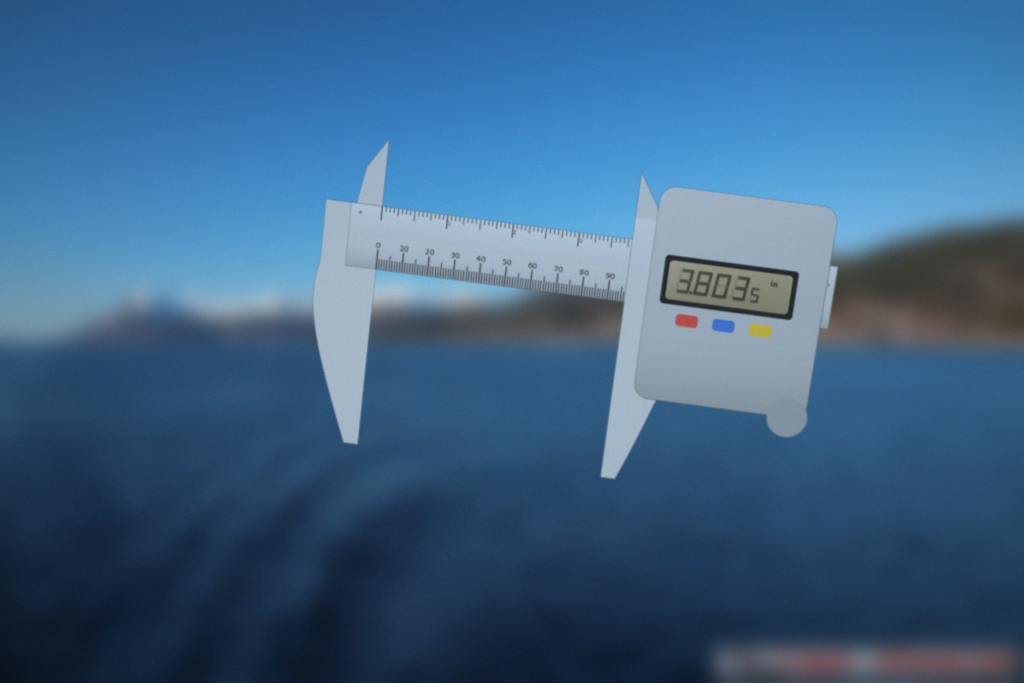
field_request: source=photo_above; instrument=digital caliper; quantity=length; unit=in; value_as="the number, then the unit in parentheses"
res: 3.8035 (in)
